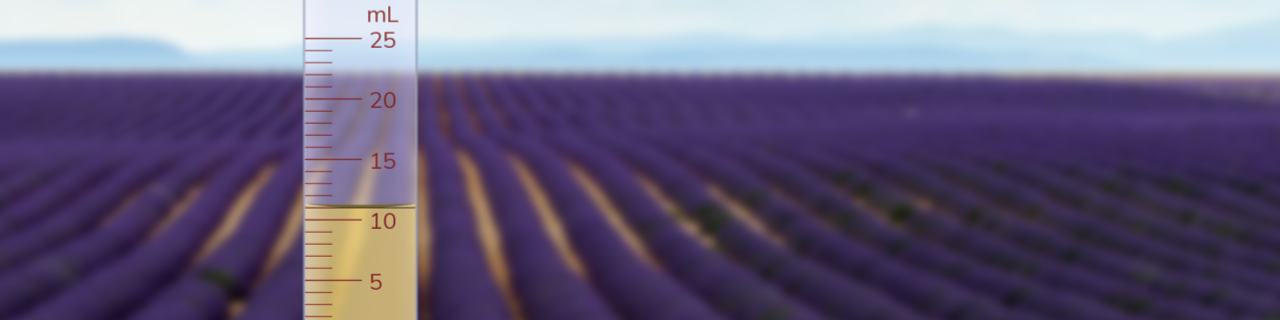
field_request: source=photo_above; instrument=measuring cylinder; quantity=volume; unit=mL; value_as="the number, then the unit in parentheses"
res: 11 (mL)
